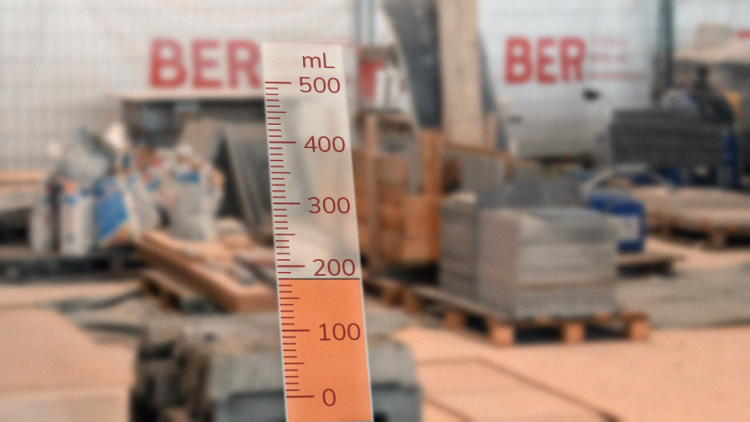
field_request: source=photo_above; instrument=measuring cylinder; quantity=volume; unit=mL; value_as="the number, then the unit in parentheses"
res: 180 (mL)
